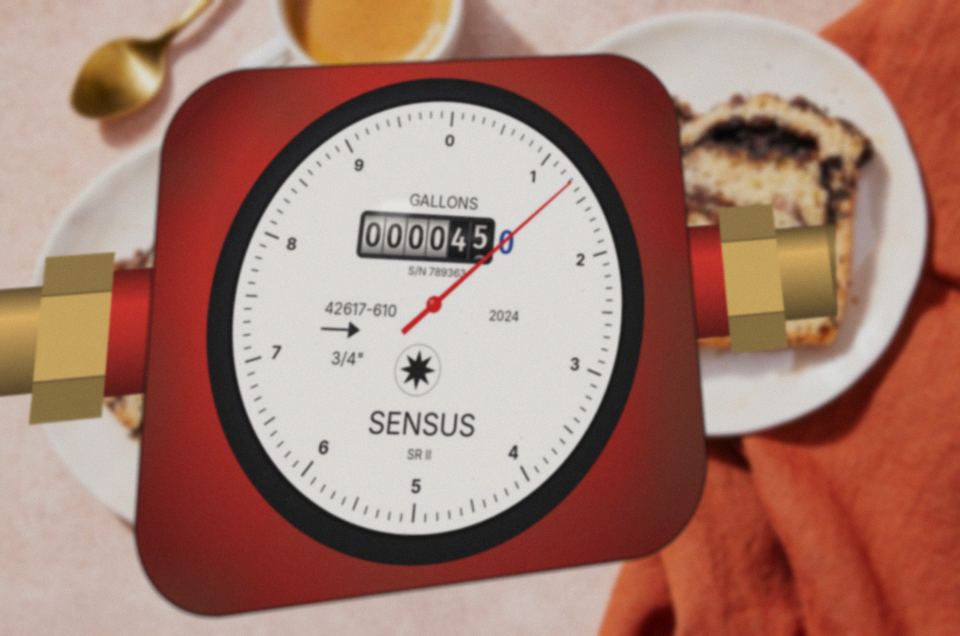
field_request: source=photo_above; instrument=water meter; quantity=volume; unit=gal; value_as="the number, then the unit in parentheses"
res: 451.3 (gal)
